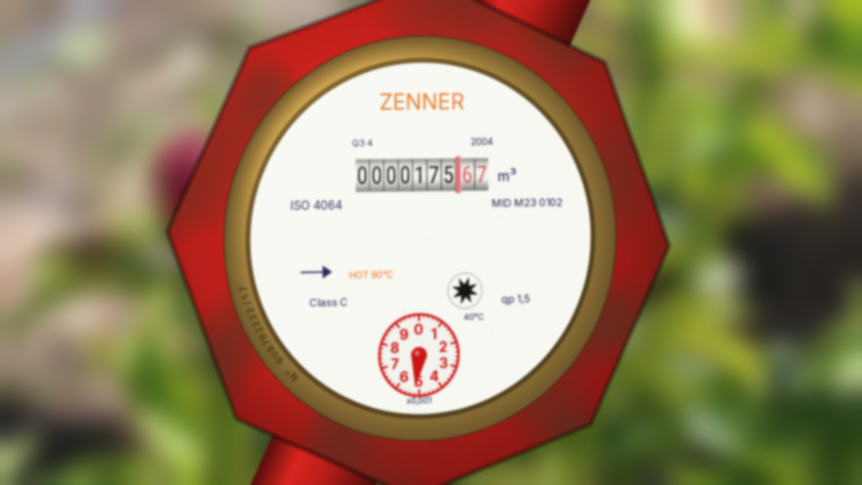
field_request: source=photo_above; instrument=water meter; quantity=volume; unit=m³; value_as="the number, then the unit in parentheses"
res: 175.675 (m³)
